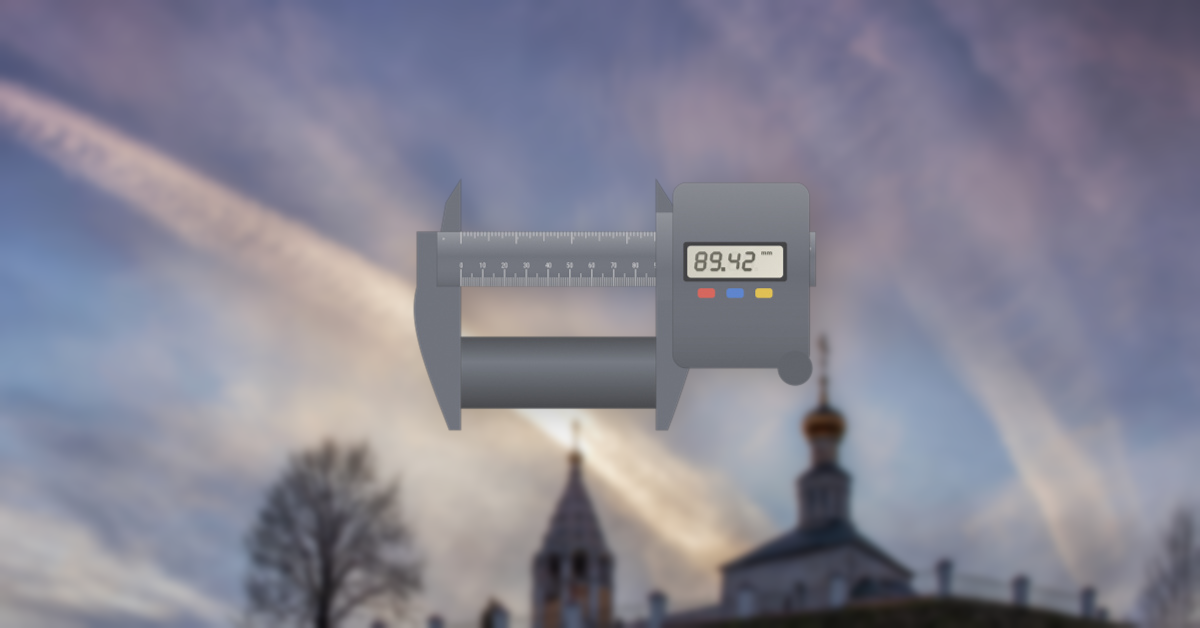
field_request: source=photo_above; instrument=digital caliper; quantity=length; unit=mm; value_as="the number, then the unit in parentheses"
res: 89.42 (mm)
